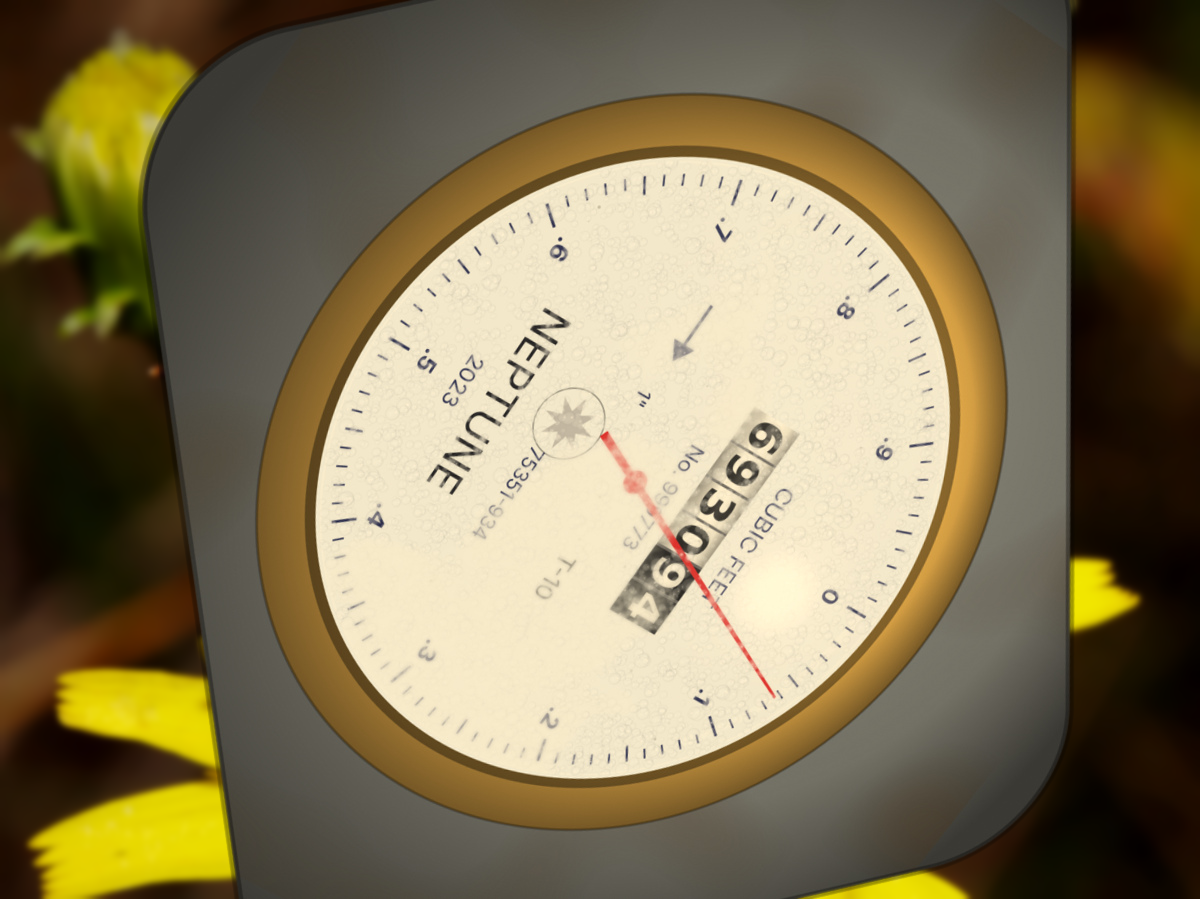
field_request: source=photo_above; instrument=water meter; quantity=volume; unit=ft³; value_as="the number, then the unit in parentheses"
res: 693094.06 (ft³)
